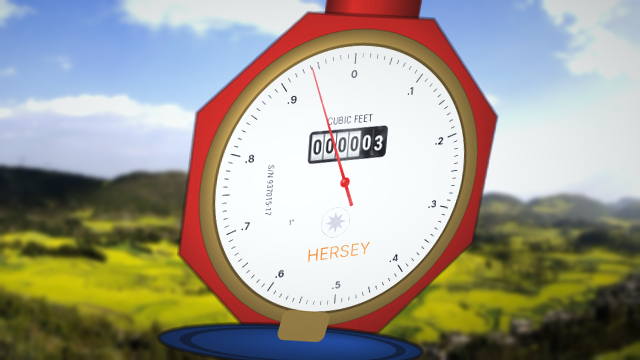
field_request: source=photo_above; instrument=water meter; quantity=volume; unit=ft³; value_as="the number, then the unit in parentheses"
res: 2.94 (ft³)
